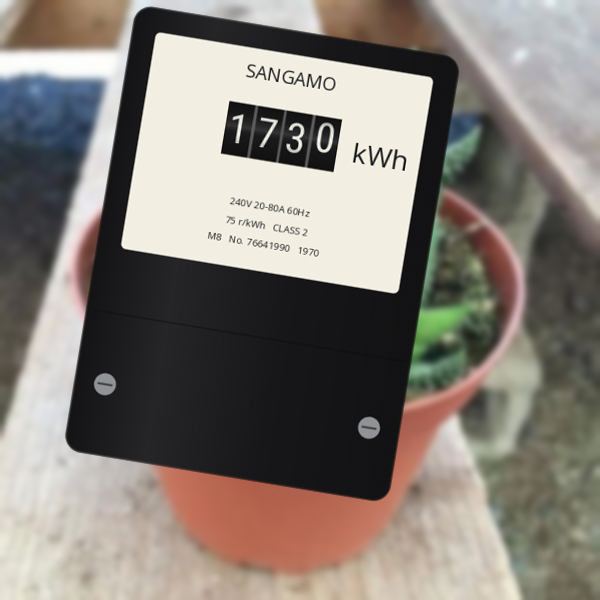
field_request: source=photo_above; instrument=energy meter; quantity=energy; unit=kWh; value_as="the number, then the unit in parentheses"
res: 1730 (kWh)
